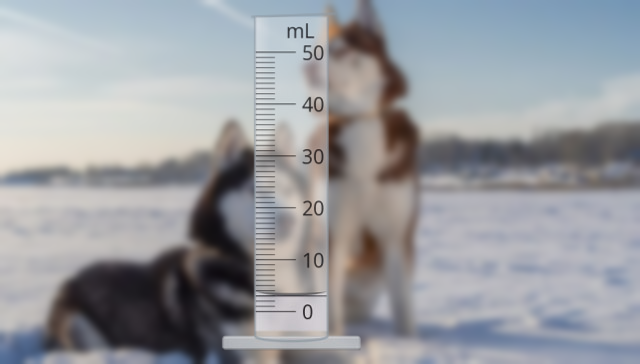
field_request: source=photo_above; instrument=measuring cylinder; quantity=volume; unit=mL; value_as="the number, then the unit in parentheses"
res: 3 (mL)
